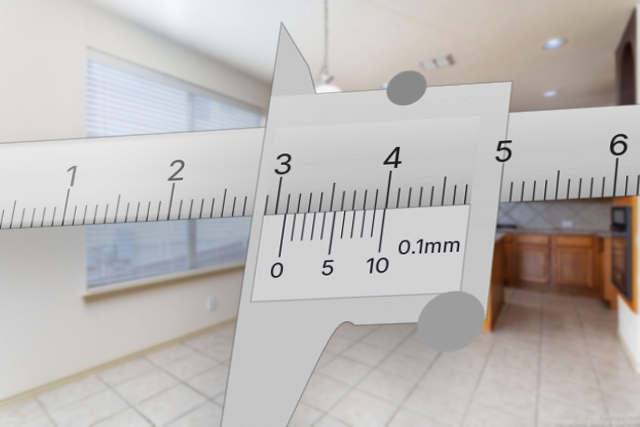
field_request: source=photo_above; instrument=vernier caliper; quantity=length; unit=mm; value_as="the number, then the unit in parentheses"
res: 30.9 (mm)
